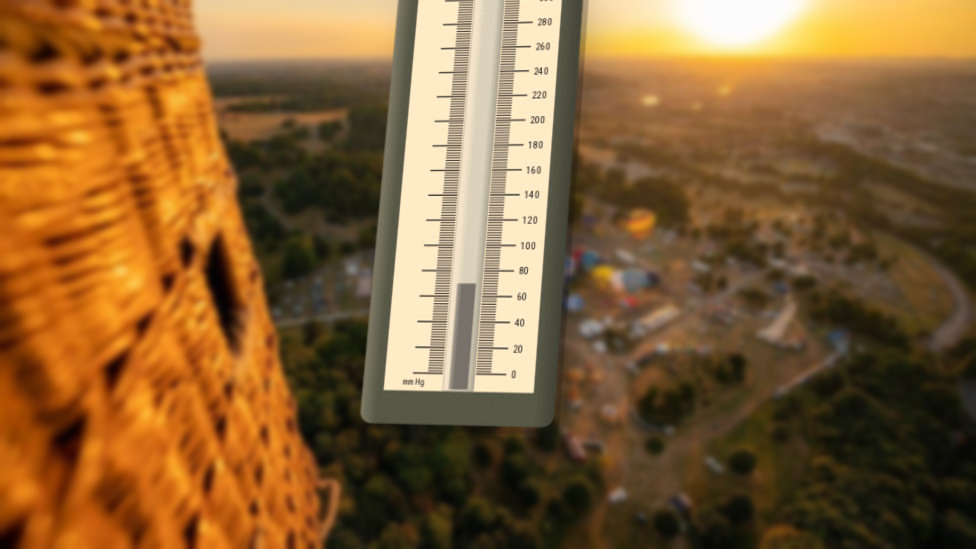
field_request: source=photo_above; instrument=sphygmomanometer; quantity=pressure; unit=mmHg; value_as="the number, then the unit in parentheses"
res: 70 (mmHg)
